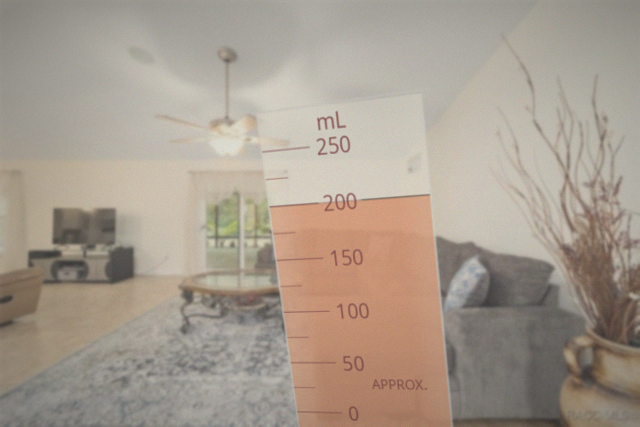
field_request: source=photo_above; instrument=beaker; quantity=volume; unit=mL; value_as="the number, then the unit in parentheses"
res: 200 (mL)
